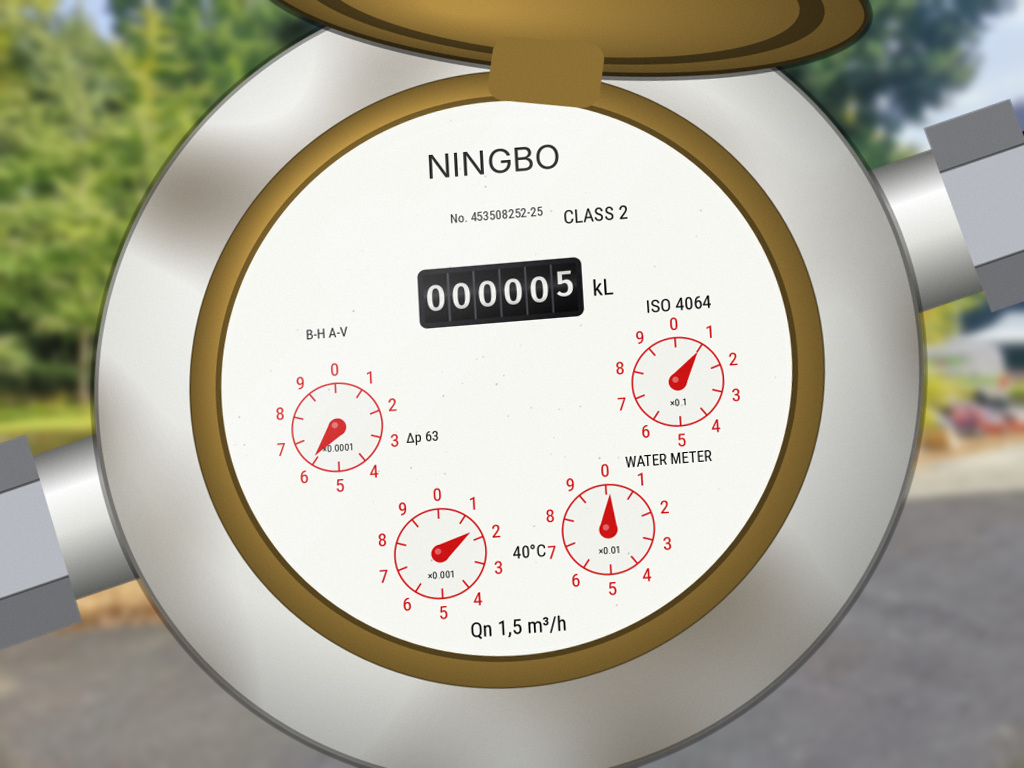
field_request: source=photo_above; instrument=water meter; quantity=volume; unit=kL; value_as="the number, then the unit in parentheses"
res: 5.1016 (kL)
